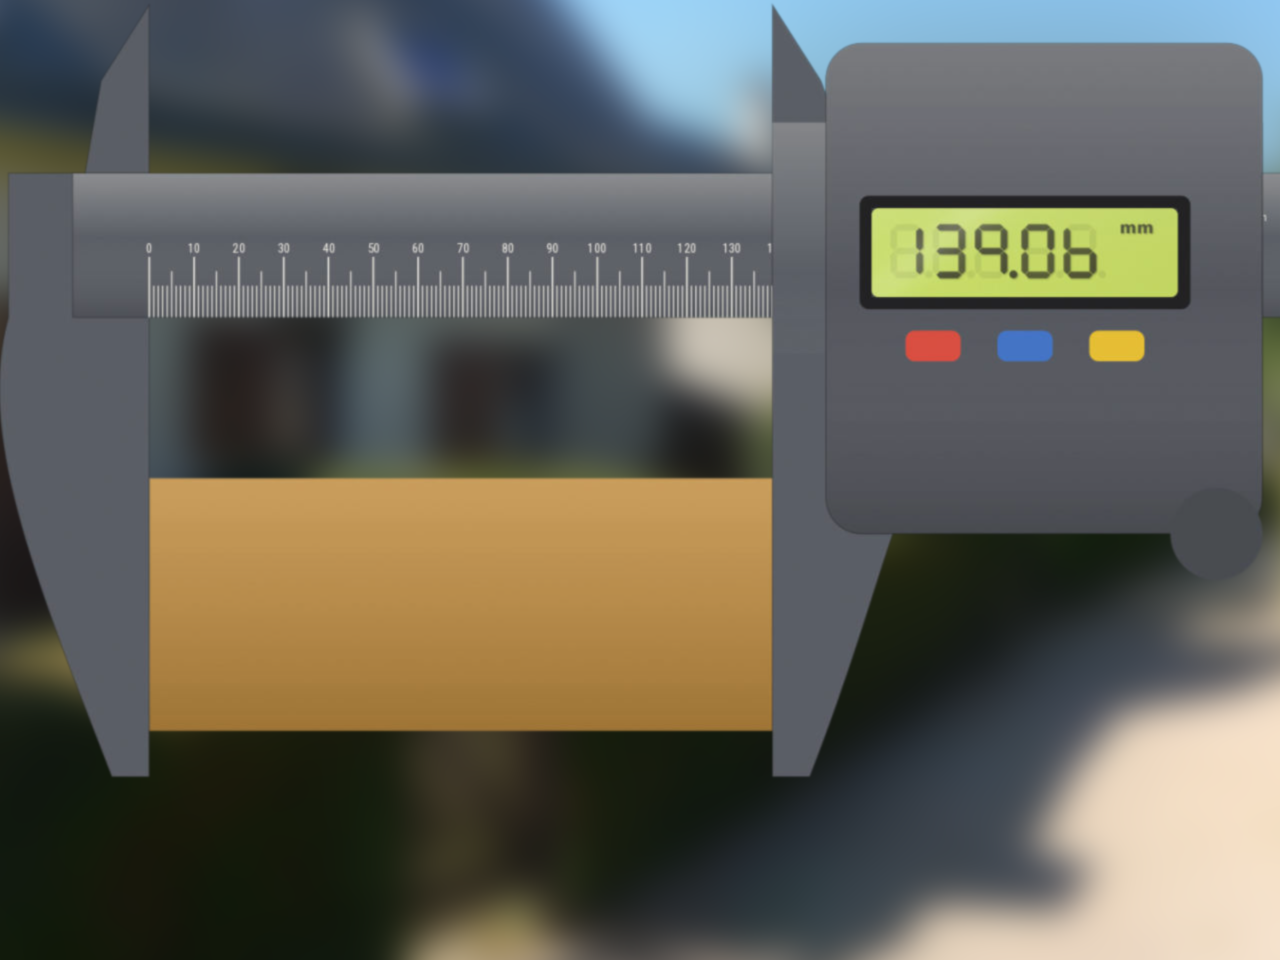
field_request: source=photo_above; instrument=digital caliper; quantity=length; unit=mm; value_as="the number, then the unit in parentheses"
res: 139.06 (mm)
